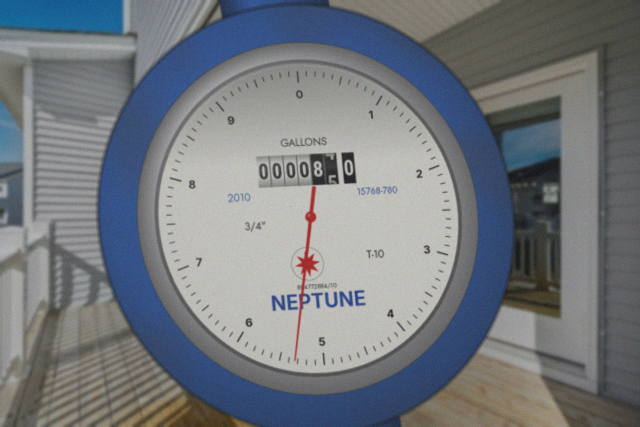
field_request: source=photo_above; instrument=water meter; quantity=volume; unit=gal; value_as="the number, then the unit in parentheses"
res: 845.3 (gal)
